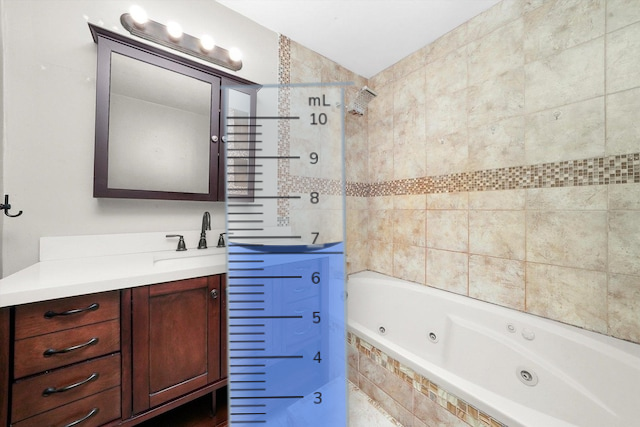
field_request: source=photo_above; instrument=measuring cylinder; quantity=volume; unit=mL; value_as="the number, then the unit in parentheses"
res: 6.6 (mL)
